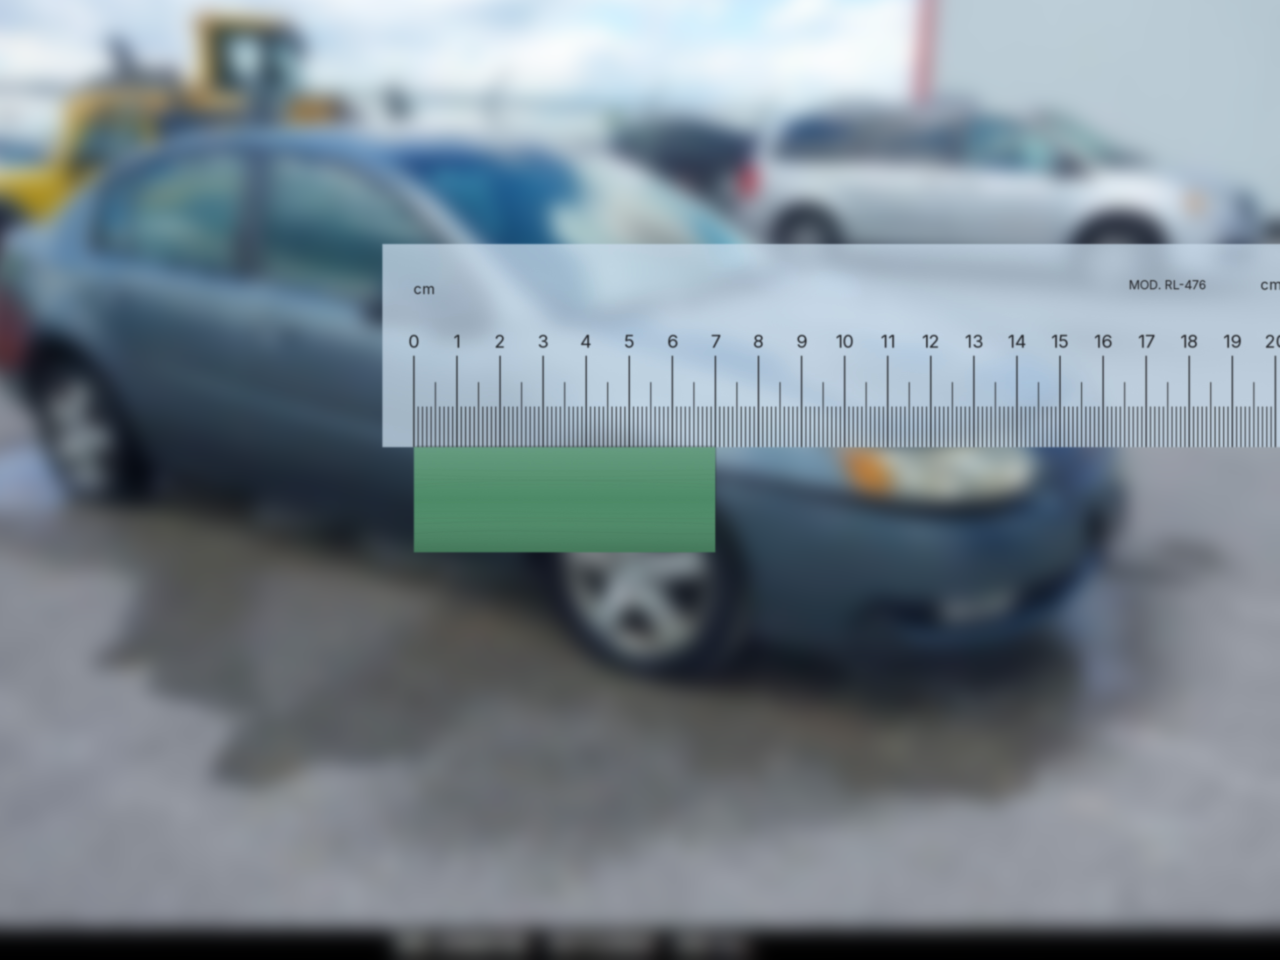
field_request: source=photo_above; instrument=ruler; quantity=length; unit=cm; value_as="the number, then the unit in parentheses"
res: 7 (cm)
